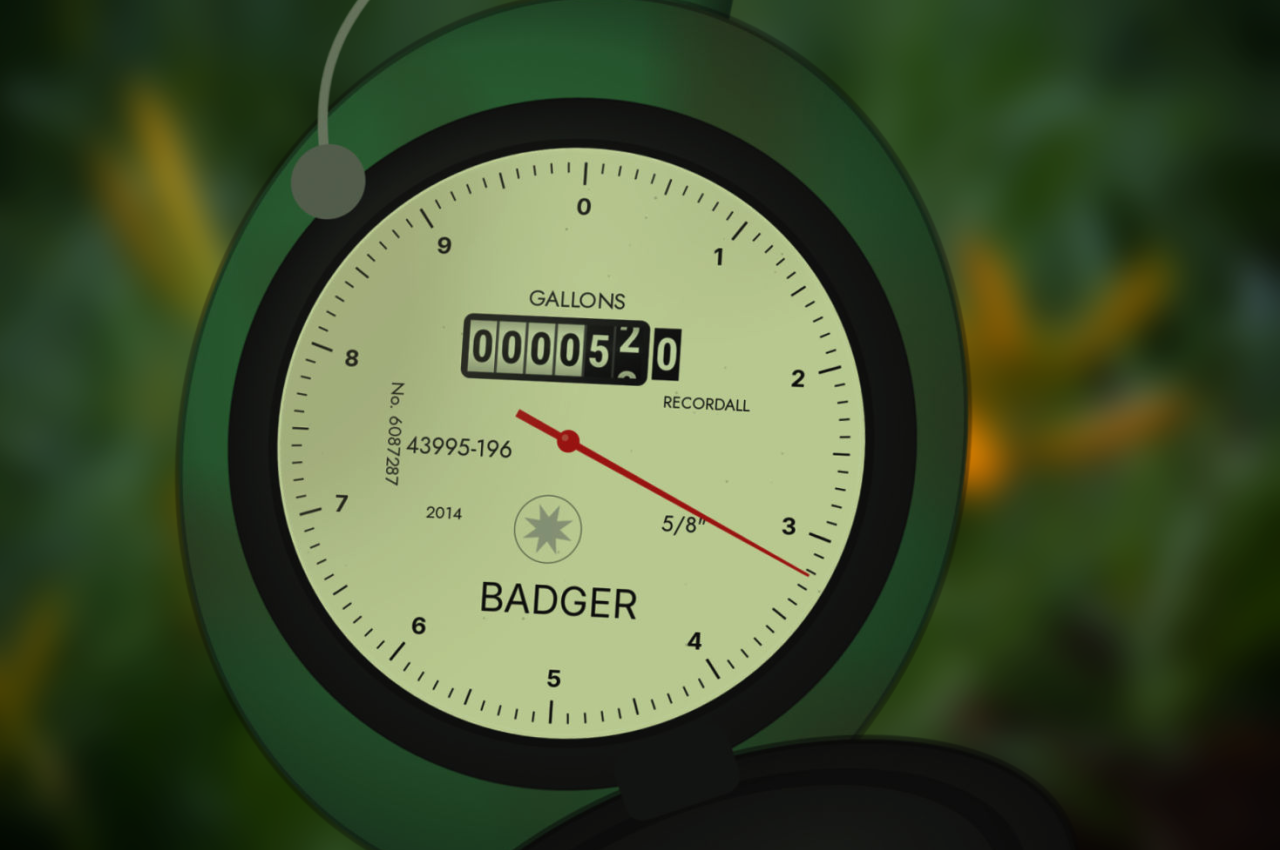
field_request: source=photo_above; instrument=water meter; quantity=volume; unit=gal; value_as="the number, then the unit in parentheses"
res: 523.2 (gal)
